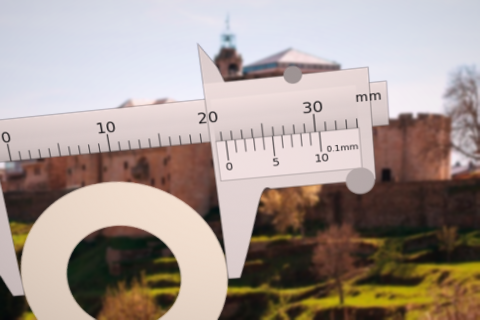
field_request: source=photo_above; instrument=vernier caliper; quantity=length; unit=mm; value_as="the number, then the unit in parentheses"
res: 21.4 (mm)
